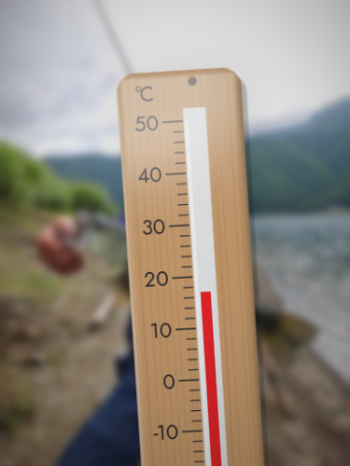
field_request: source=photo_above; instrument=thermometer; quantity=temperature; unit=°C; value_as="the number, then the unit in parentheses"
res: 17 (°C)
